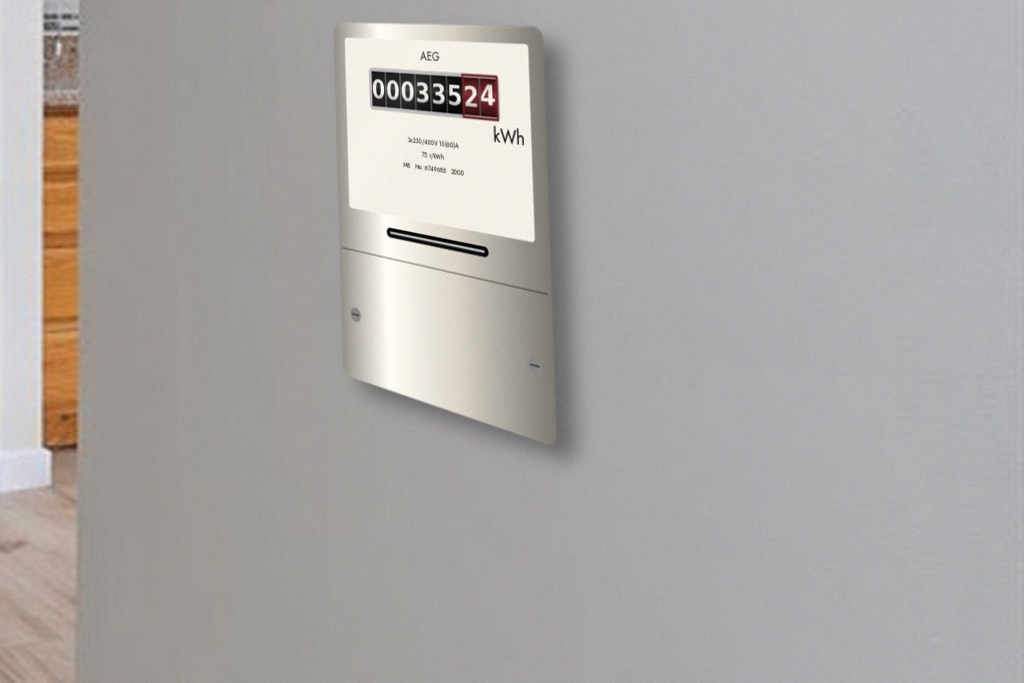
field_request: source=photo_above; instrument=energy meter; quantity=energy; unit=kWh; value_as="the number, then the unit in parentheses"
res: 335.24 (kWh)
